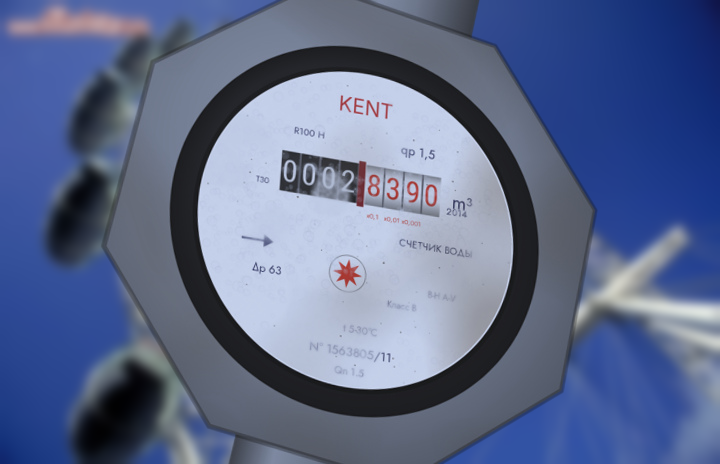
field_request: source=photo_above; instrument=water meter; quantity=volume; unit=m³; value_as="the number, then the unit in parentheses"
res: 2.8390 (m³)
